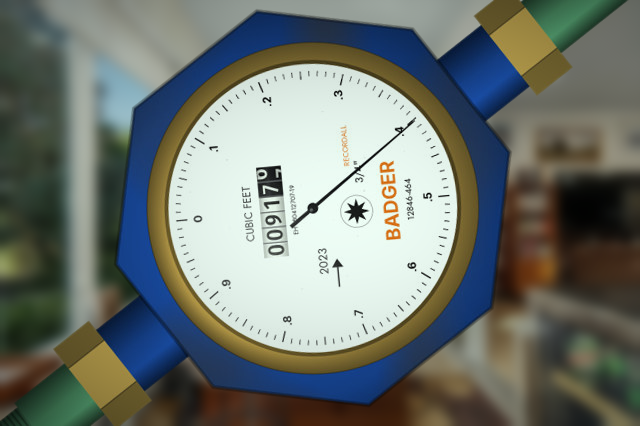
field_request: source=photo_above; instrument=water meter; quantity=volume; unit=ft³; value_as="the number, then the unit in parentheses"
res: 9176.40 (ft³)
